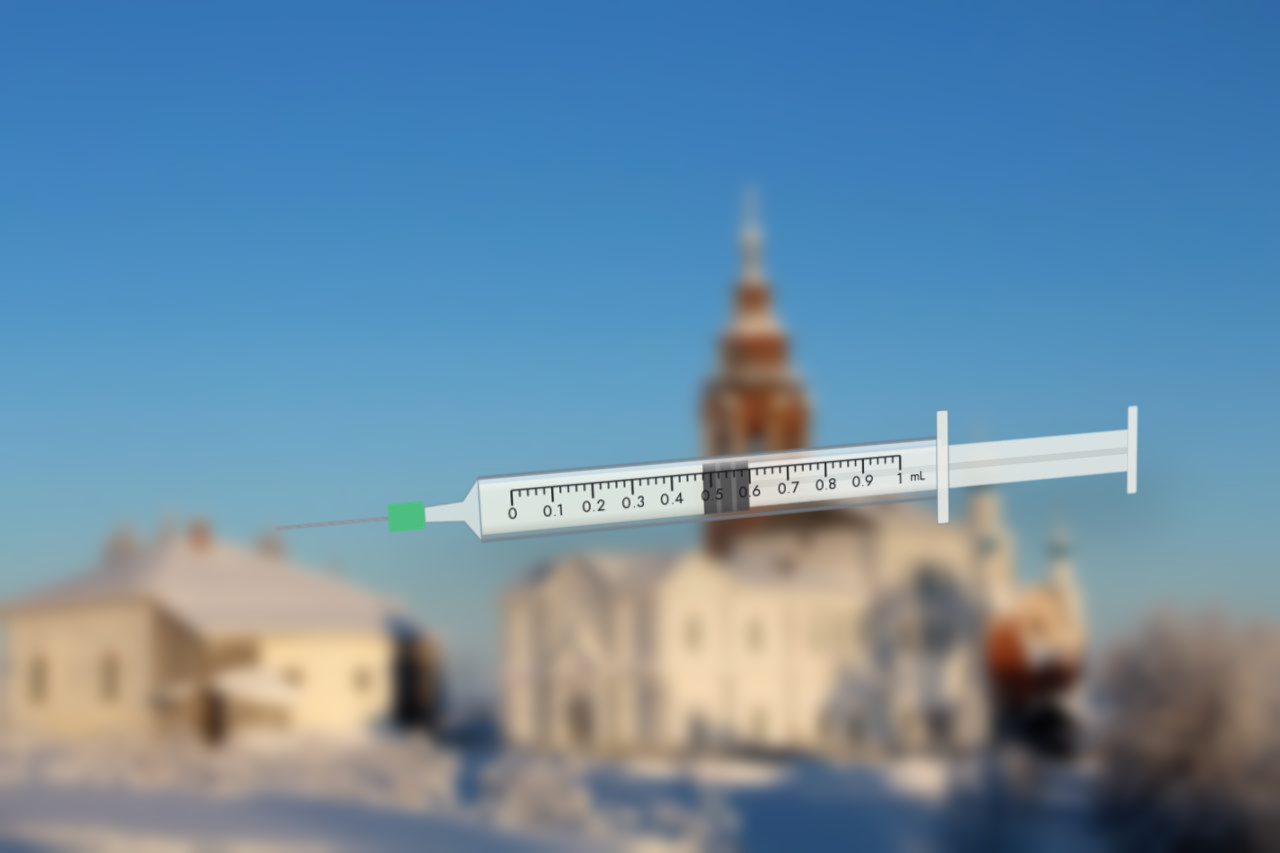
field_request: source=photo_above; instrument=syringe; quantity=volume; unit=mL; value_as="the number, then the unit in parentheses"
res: 0.48 (mL)
